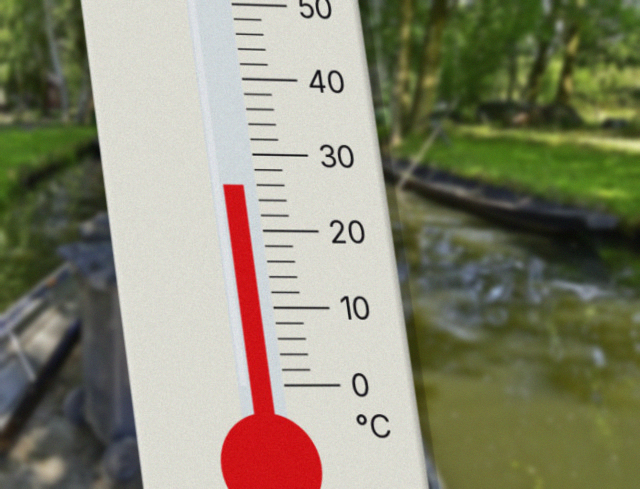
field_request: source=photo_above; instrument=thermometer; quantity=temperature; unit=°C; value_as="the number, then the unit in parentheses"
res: 26 (°C)
